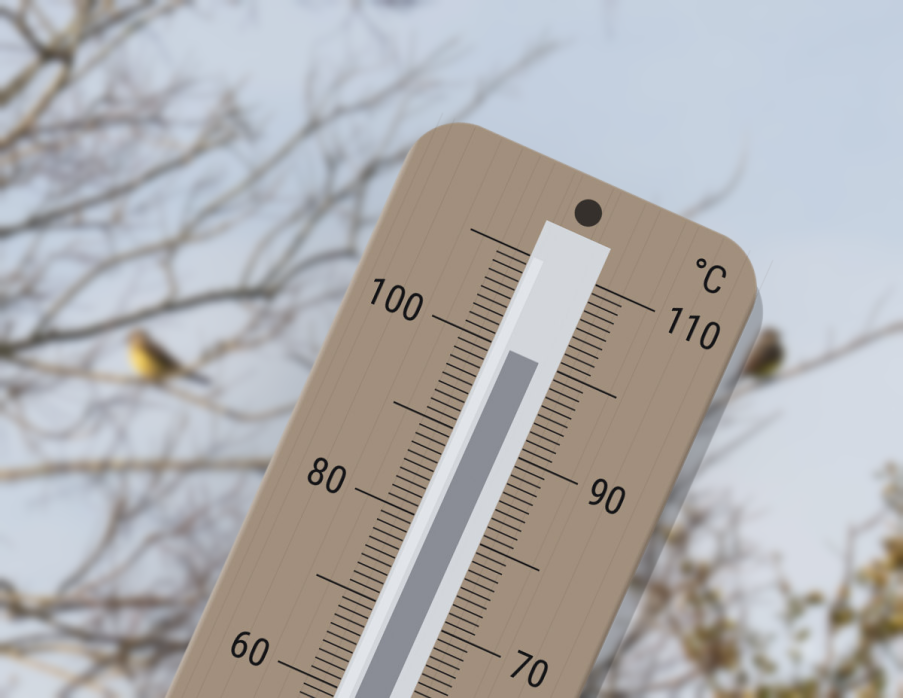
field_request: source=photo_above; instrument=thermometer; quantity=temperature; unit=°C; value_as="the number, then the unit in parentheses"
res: 100 (°C)
